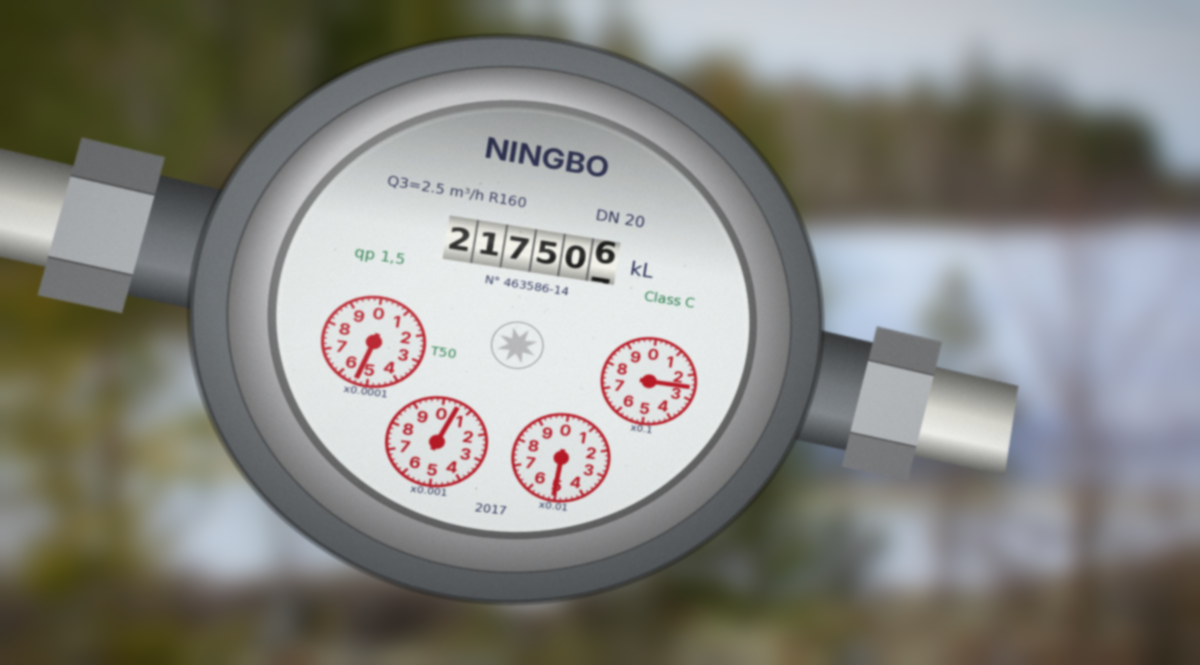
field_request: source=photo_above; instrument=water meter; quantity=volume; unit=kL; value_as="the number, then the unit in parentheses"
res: 217506.2505 (kL)
